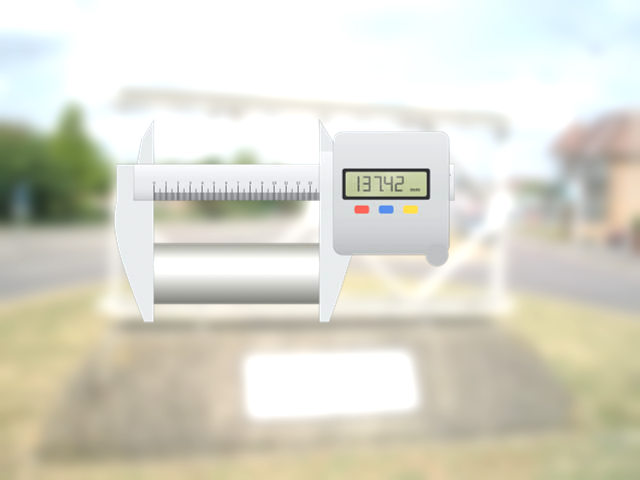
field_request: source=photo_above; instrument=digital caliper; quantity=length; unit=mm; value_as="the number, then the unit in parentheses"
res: 137.42 (mm)
